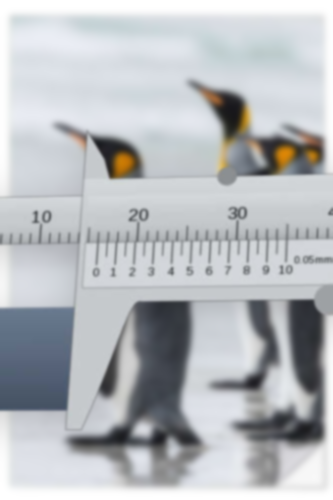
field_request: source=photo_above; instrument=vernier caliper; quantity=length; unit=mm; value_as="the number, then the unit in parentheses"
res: 16.0 (mm)
